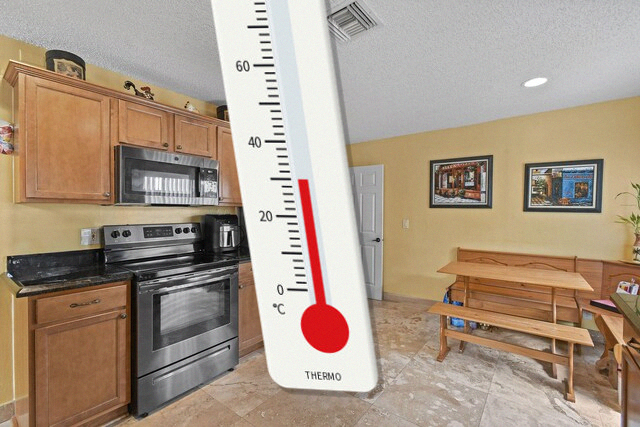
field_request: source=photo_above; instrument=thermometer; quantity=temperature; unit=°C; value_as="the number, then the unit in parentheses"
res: 30 (°C)
